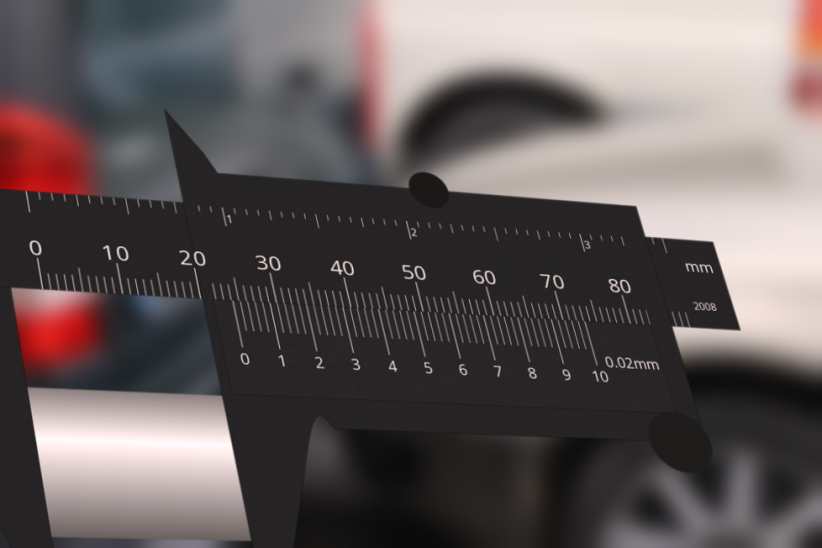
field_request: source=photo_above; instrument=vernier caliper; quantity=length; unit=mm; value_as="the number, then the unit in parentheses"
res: 24.2 (mm)
